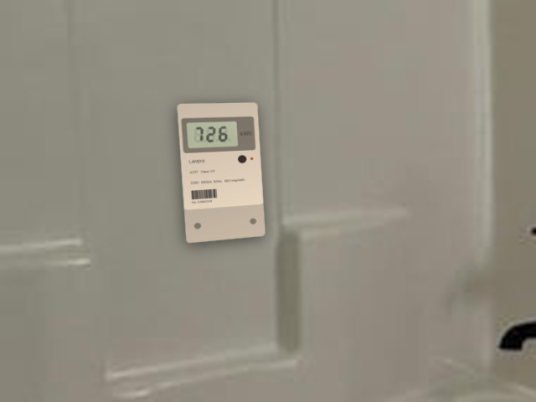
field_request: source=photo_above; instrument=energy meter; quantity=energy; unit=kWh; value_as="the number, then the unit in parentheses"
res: 726 (kWh)
